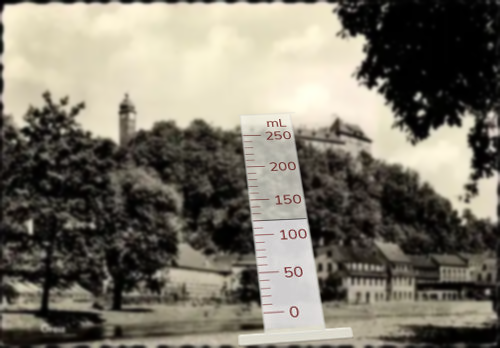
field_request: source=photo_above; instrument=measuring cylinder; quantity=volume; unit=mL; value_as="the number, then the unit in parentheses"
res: 120 (mL)
